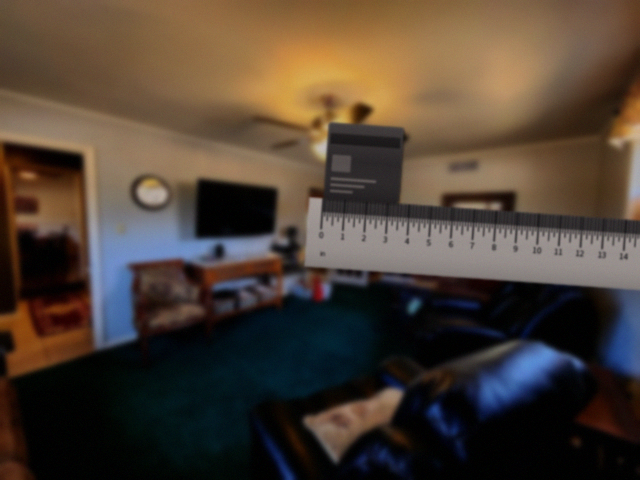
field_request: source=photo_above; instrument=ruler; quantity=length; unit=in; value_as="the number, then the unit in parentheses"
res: 3.5 (in)
